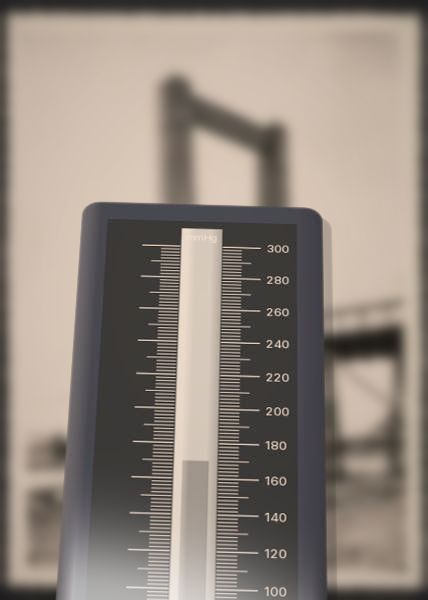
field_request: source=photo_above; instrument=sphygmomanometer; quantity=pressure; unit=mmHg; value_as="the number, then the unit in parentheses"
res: 170 (mmHg)
